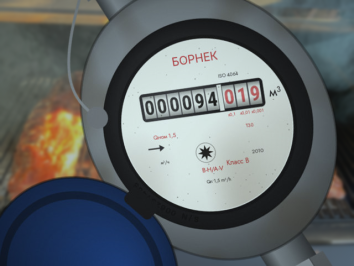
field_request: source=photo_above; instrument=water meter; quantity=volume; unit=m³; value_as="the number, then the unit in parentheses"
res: 94.019 (m³)
